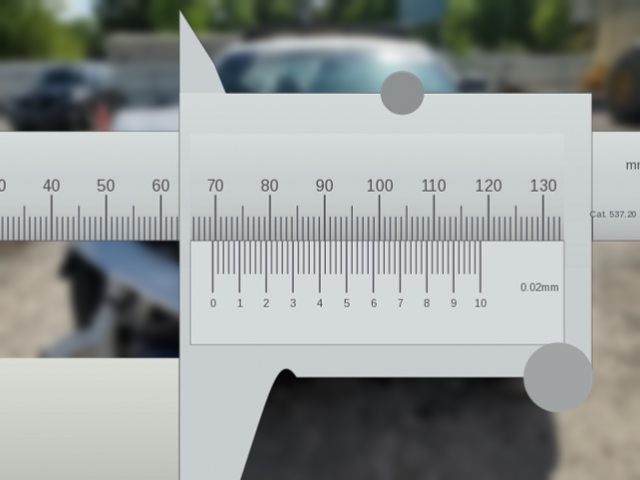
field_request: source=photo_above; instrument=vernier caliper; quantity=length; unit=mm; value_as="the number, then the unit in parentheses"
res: 69.5 (mm)
